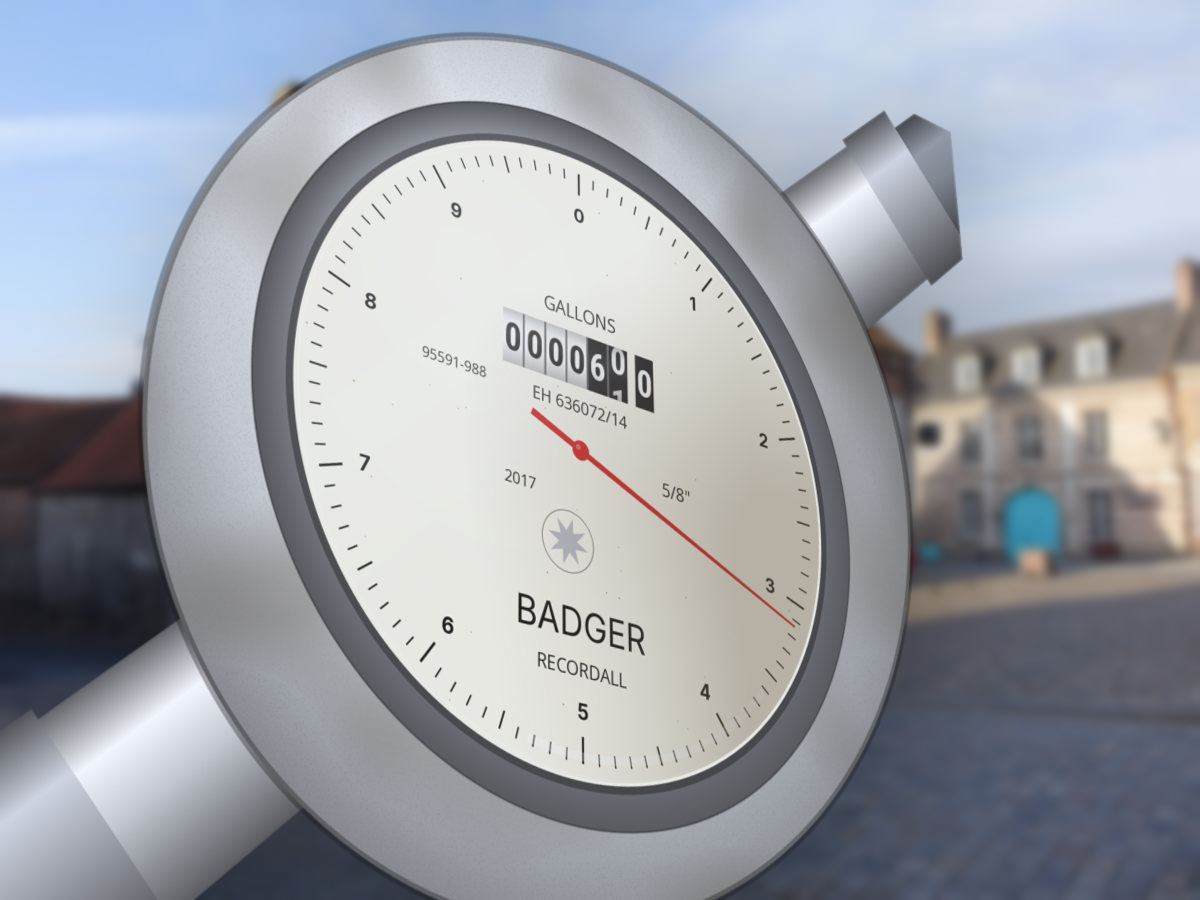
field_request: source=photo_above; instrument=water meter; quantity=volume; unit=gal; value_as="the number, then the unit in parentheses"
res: 603.1 (gal)
